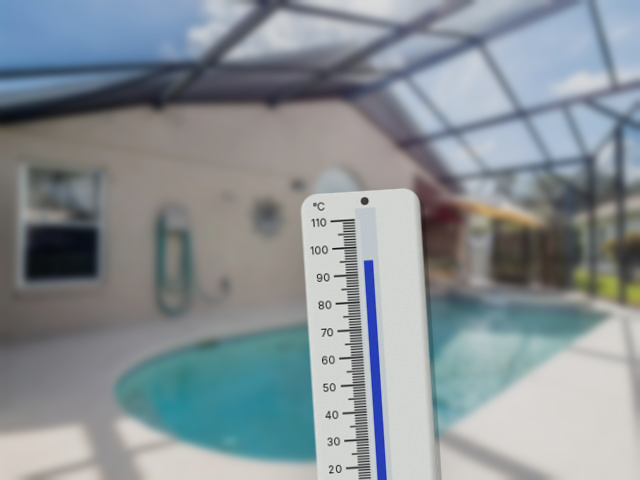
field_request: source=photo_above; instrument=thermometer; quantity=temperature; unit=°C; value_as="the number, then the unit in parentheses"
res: 95 (°C)
